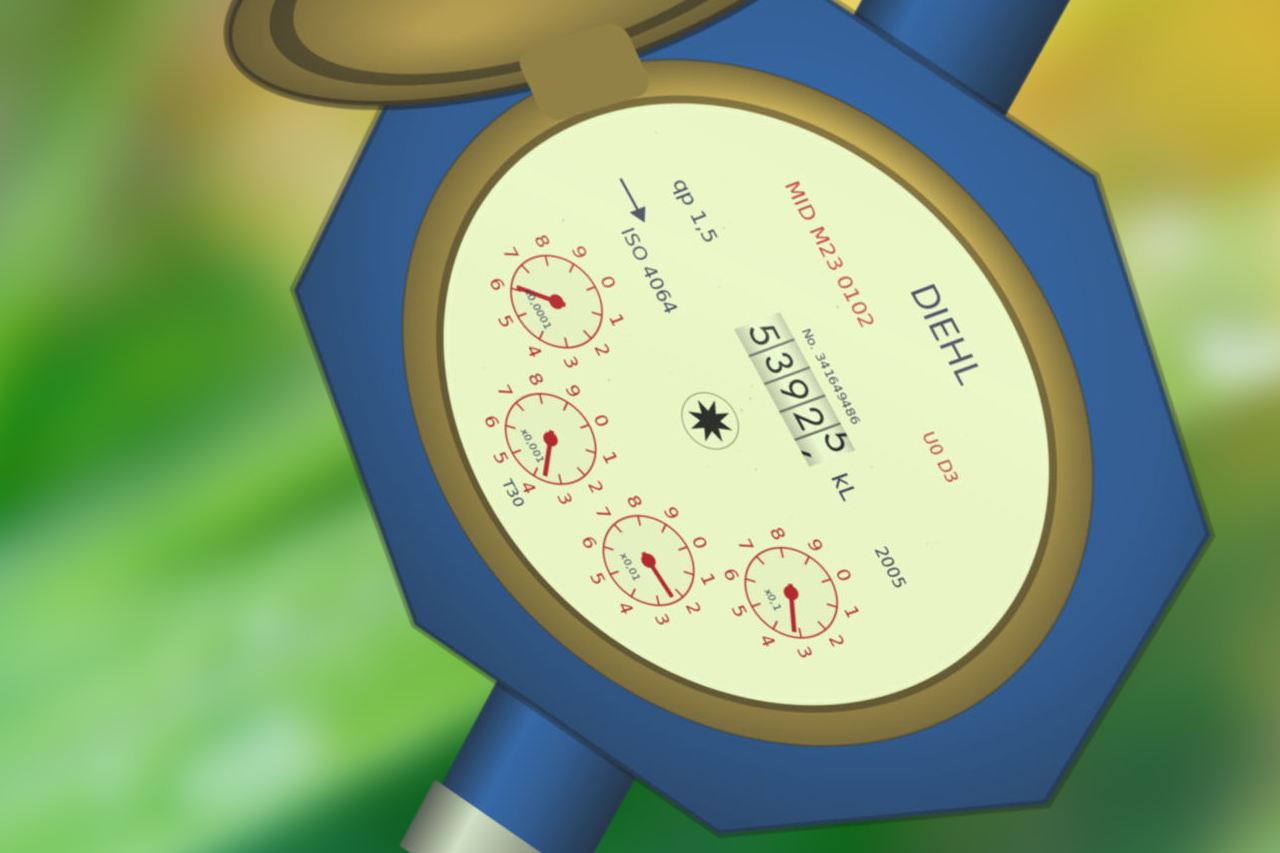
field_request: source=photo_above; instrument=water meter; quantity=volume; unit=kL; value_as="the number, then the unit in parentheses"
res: 53925.3236 (kL)
